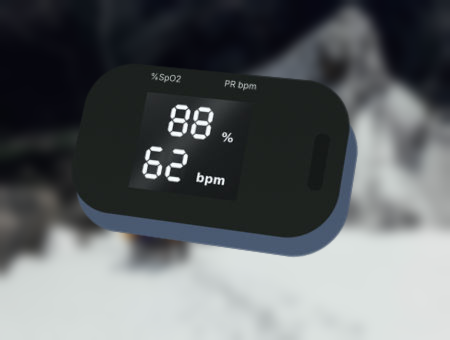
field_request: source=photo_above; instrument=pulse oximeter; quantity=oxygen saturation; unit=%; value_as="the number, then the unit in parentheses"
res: 88 (%)
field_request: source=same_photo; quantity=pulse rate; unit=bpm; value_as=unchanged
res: 62 (bpm)
